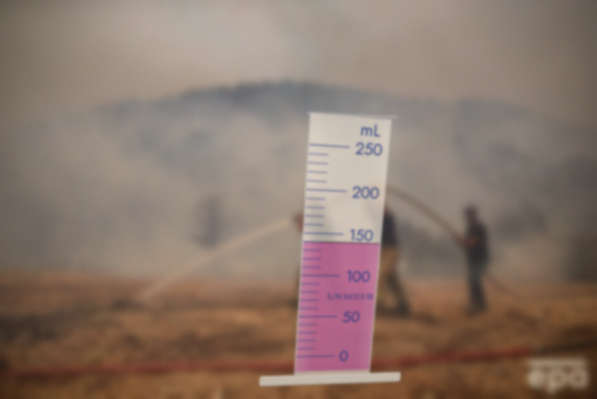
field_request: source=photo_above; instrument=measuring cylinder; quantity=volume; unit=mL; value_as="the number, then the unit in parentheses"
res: 140 (mL)
